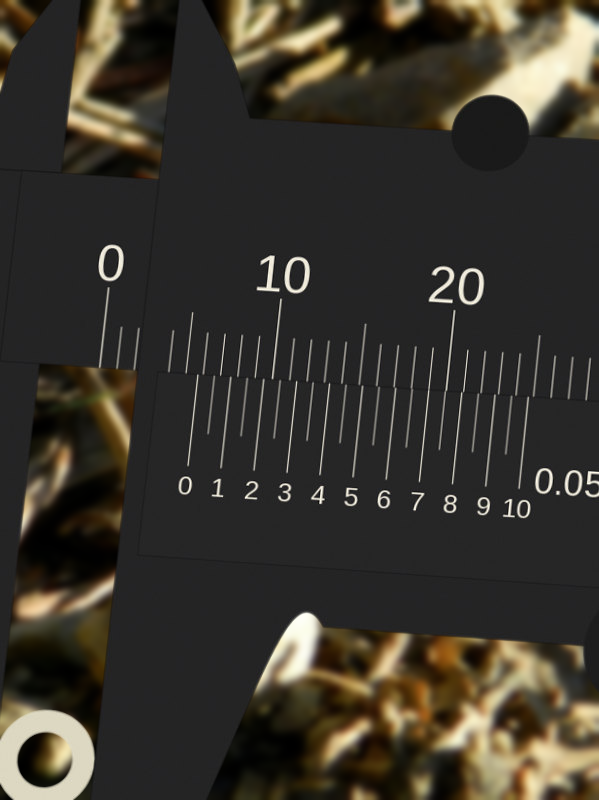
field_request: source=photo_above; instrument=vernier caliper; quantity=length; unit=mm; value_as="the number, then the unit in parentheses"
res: 5.7 (mm)
